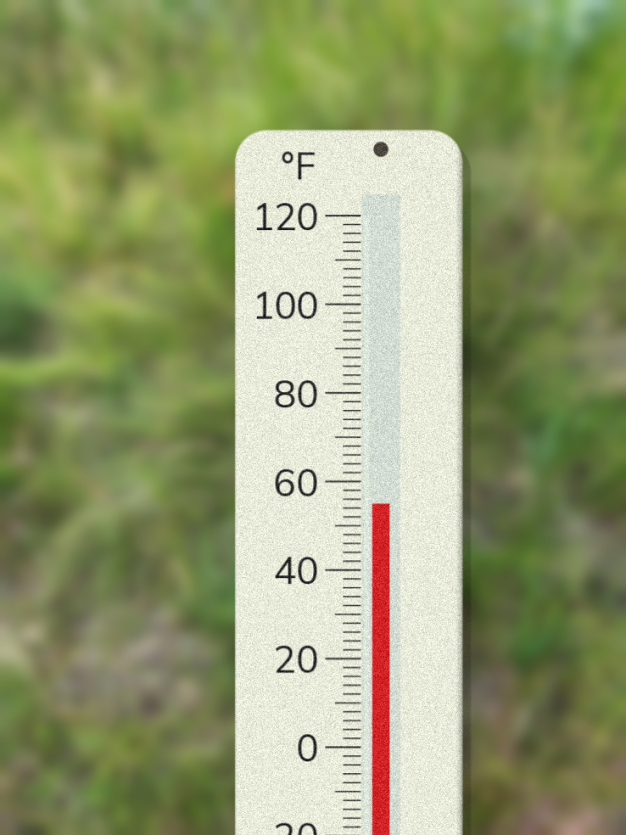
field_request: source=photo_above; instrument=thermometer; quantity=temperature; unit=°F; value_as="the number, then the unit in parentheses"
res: 55 (°F)
